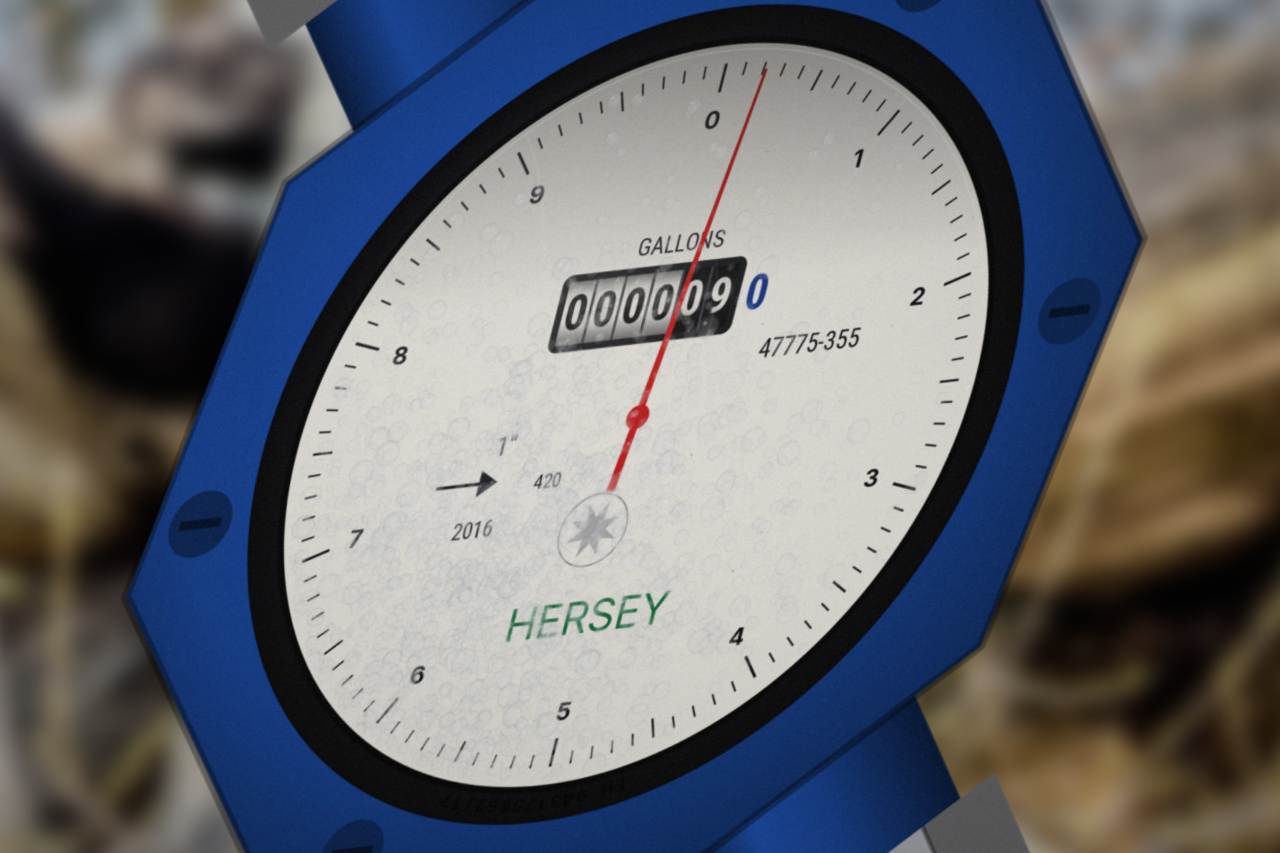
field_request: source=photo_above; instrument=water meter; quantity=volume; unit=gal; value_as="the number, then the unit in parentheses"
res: 90.2 (gal)
